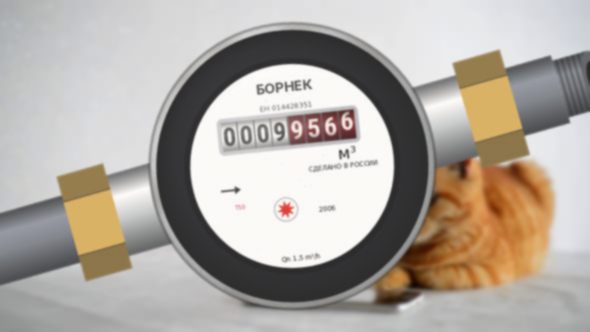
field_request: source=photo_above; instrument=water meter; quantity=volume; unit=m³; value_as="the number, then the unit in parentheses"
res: 9.9566 (m³)
